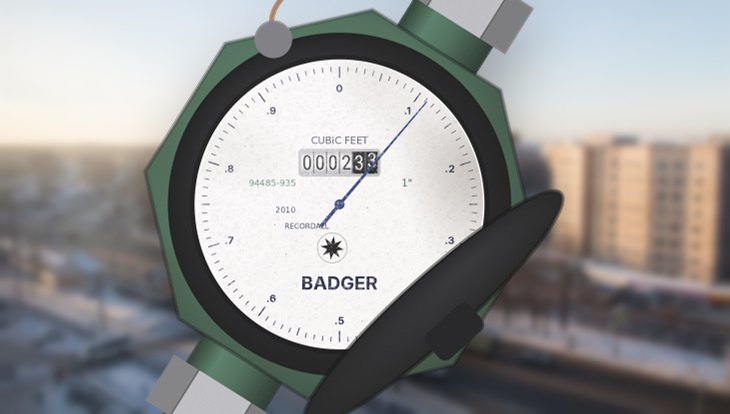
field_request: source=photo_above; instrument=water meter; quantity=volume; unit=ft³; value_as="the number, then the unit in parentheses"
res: 233.11 (ft³)
